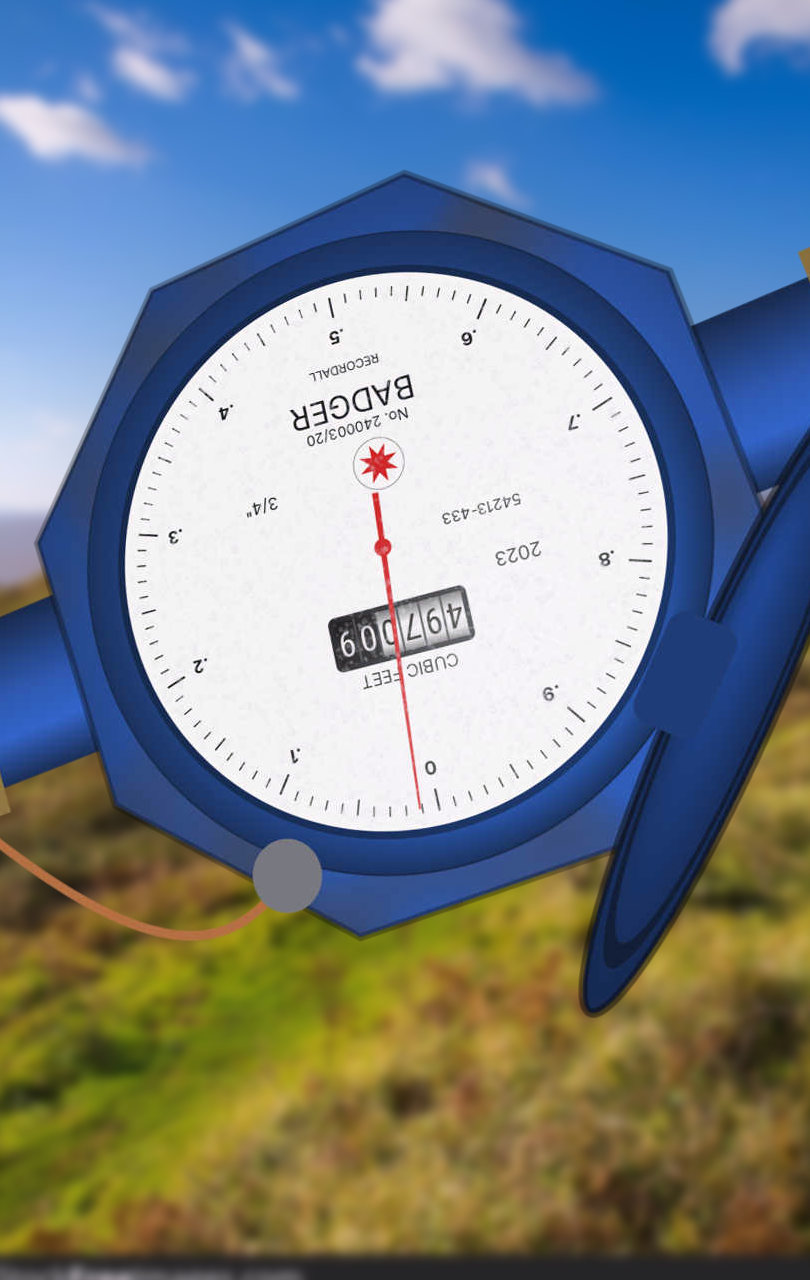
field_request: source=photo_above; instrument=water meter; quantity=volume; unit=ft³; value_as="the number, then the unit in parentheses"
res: 497009.01 (ft³)
